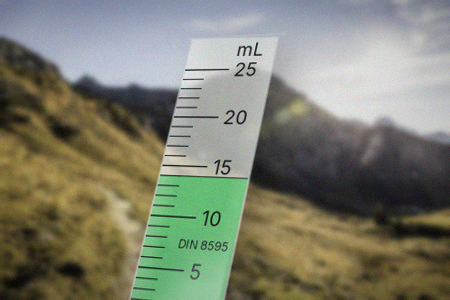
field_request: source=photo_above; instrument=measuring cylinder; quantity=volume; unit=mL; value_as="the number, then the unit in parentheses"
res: 14 (mL)
